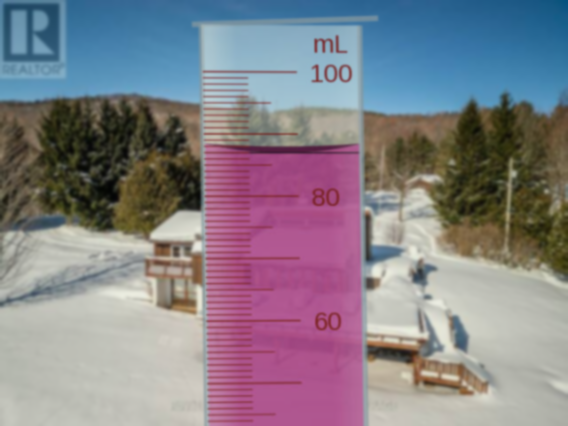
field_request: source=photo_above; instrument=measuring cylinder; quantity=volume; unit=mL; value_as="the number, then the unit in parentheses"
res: 87 (mL)
